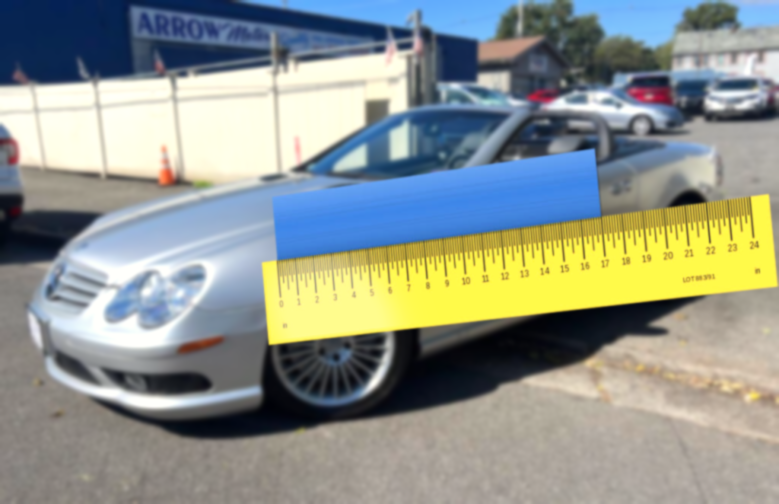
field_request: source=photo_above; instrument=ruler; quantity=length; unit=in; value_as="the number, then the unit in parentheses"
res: 17 (in)
